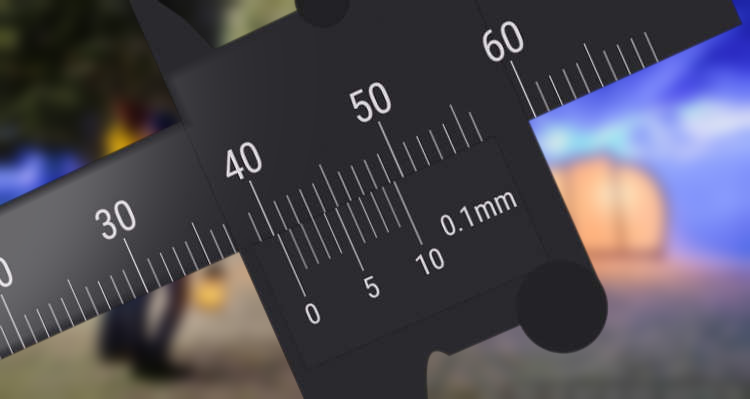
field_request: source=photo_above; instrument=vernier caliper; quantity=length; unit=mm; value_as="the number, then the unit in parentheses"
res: 40.3 (mm)
